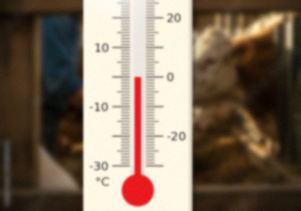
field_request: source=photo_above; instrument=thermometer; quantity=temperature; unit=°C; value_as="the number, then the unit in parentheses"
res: 0 (°C)
